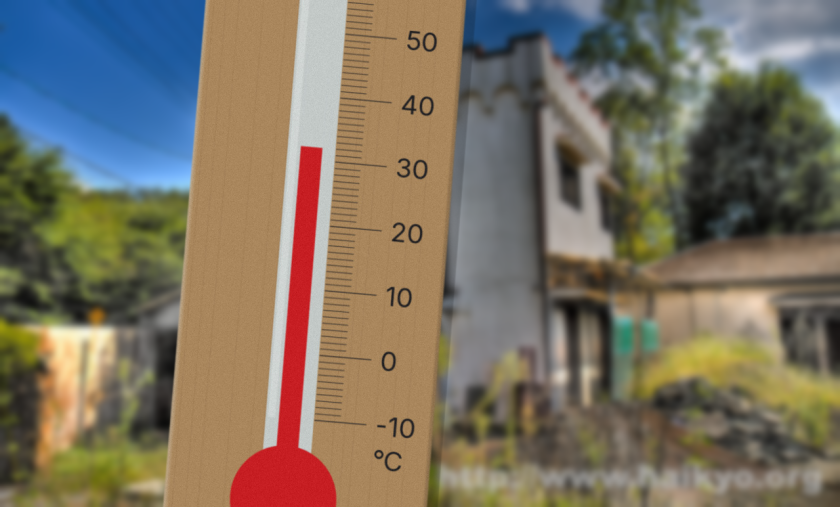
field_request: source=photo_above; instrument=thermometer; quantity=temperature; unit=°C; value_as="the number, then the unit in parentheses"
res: 32 (°C)
